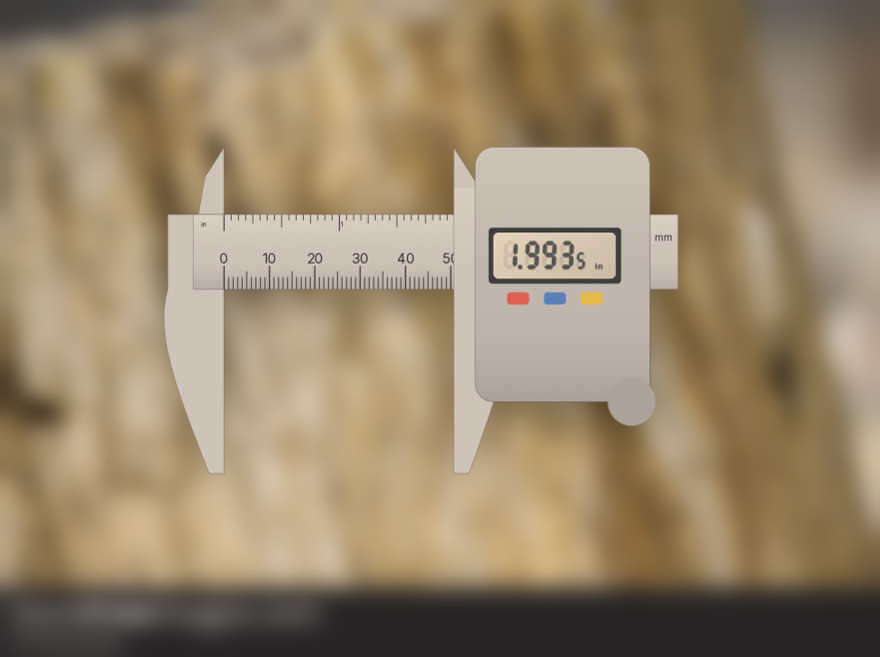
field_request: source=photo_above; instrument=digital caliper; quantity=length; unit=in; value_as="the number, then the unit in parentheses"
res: 1.9935 (in)
